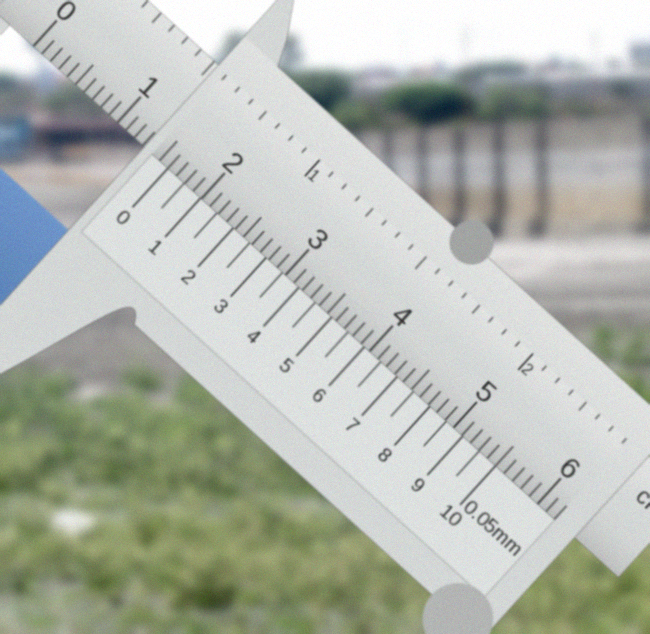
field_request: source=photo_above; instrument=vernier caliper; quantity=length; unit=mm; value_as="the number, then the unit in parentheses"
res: 16.0 (mm)
